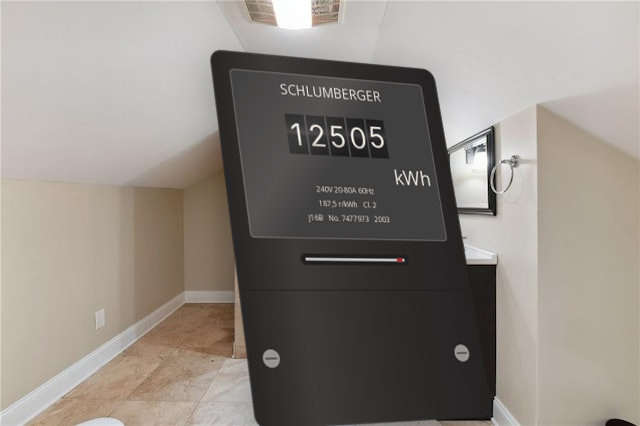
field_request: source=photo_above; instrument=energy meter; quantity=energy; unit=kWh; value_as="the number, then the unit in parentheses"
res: 12505 (kWh)
